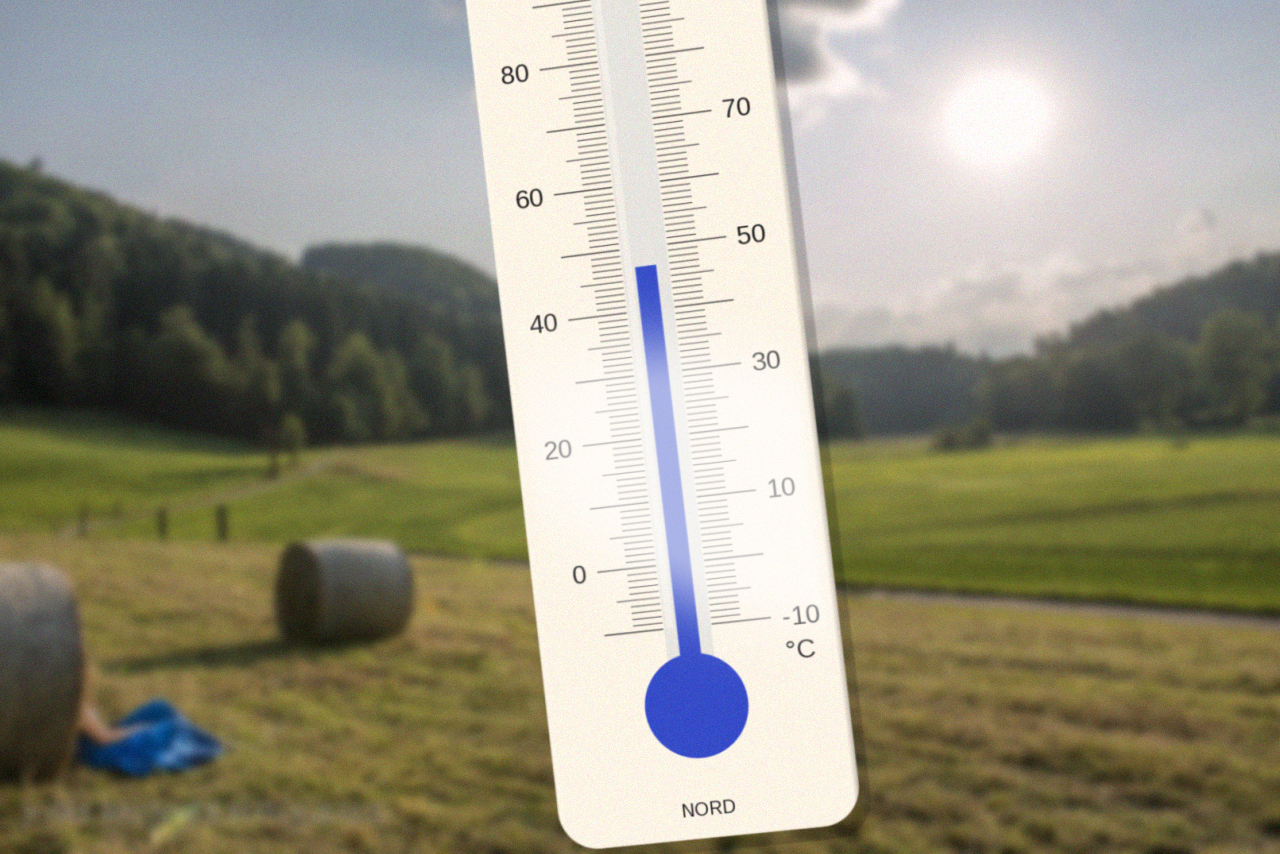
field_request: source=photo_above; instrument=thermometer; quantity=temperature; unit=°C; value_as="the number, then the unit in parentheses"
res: 47 (°C)
